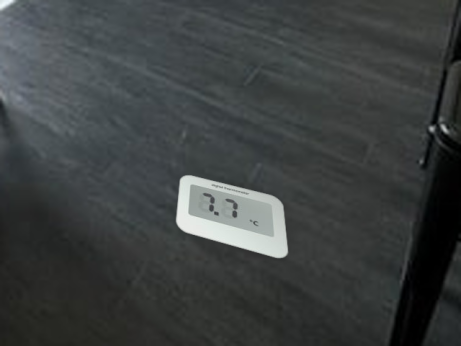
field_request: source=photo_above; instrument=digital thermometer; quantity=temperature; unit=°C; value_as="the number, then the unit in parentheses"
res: 7.7 (°C)
